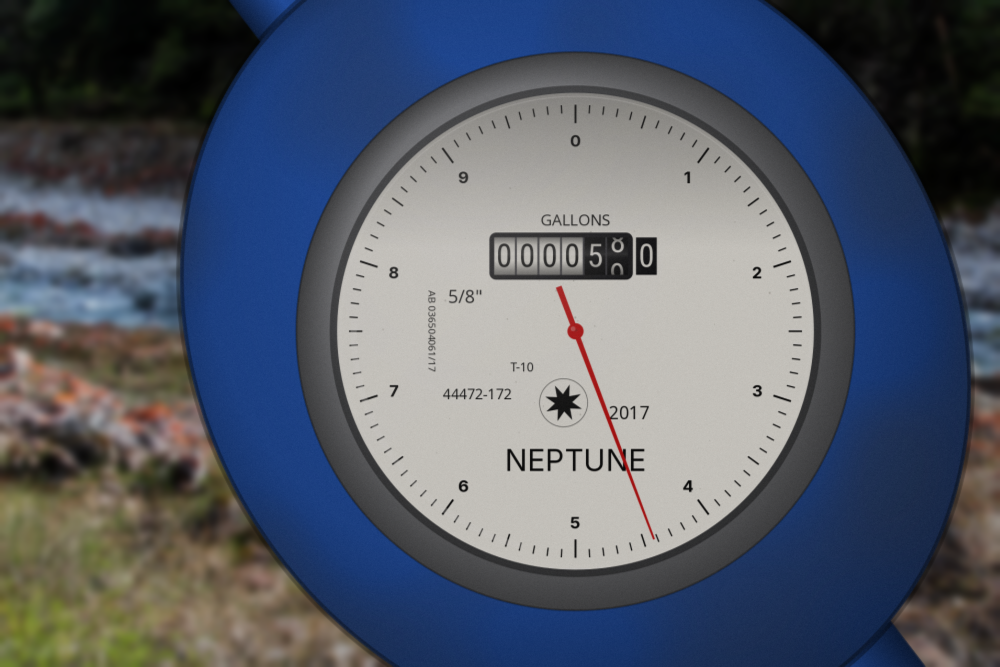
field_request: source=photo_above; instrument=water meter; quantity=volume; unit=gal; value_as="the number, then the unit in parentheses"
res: 584.4 (gal)
